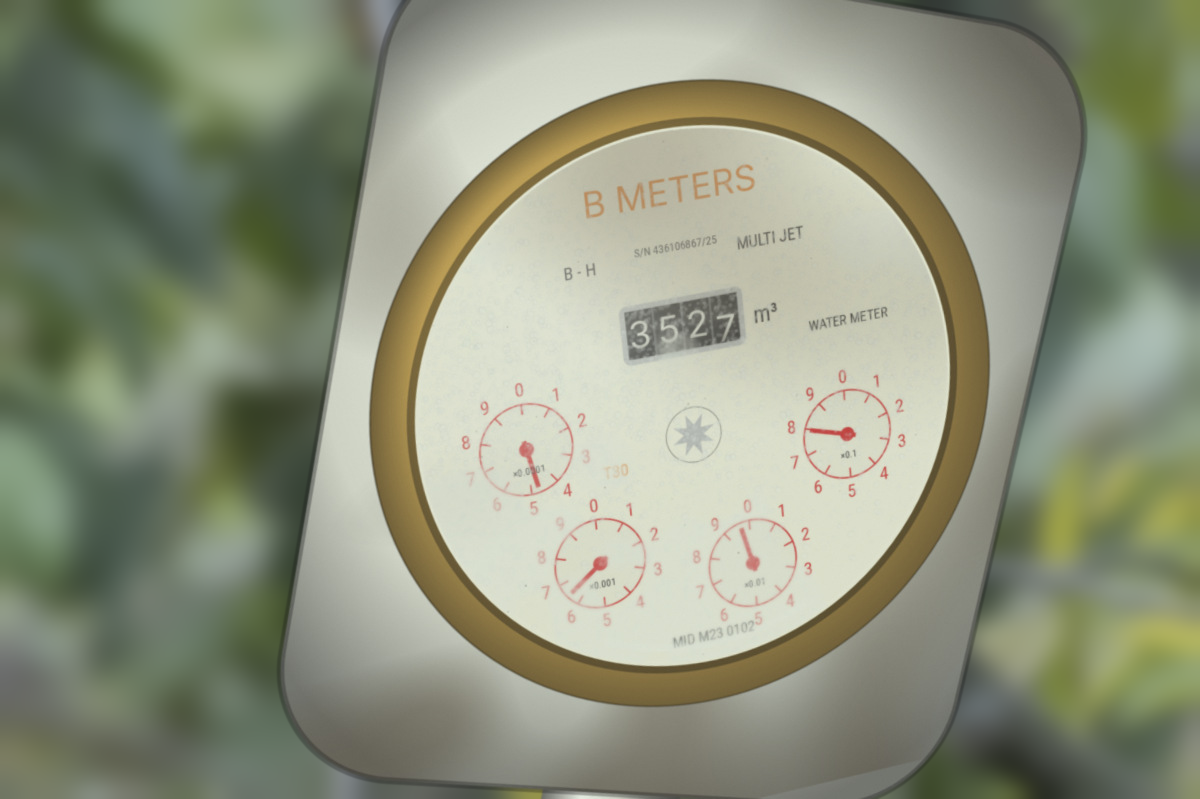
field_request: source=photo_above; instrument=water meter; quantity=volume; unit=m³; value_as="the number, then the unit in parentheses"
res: 3526.7964 (m³)
